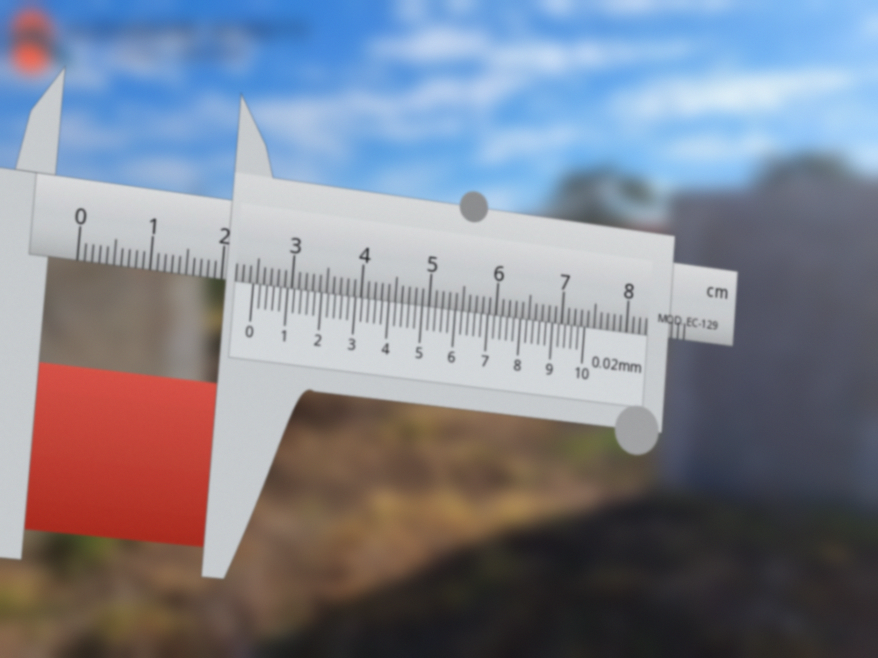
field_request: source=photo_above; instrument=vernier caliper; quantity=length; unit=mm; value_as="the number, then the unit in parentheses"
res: 24.5 (mm)
